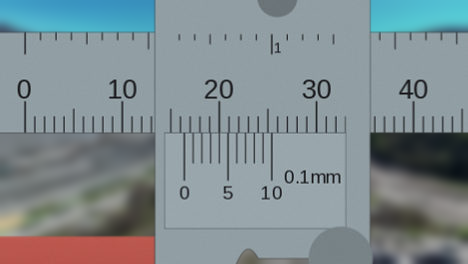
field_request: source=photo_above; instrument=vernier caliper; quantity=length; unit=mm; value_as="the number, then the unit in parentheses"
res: 16.4 (mm)
